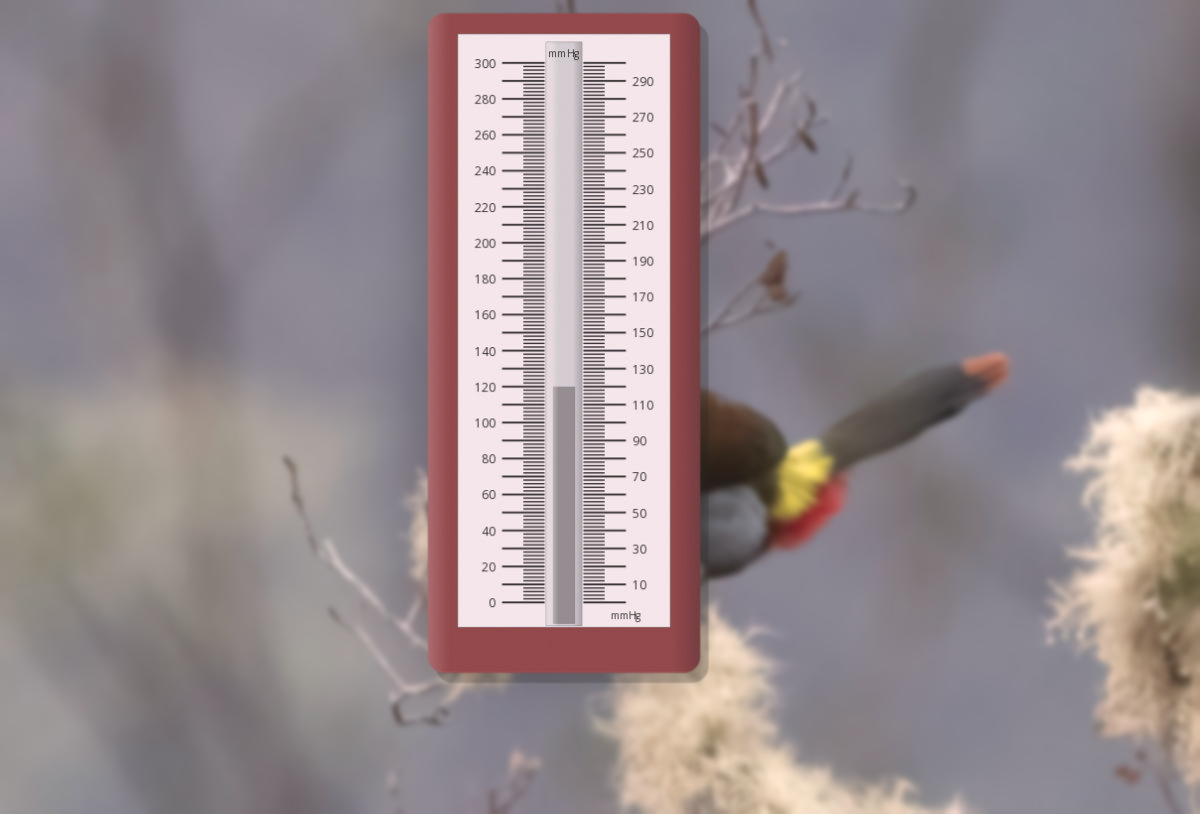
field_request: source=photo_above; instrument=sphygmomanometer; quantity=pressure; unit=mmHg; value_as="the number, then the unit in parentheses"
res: 120 (mmHg)
